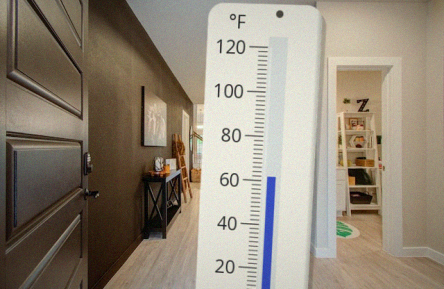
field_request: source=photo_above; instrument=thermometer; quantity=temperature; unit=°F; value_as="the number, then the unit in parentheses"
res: 62 (°F)
